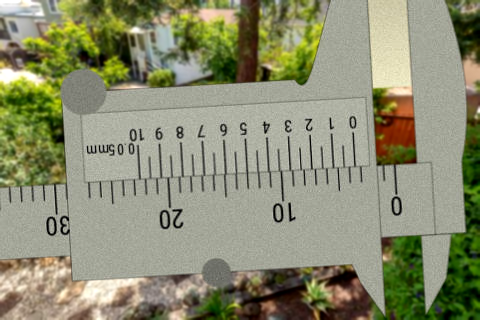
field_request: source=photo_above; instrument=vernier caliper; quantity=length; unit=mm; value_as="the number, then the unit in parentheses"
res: 3.5 (mm)
